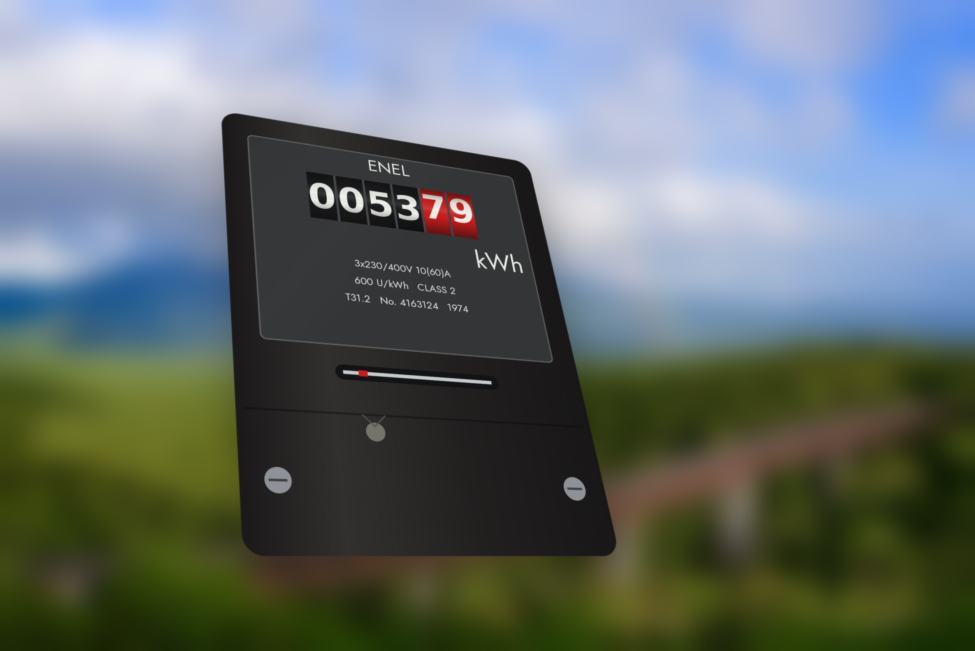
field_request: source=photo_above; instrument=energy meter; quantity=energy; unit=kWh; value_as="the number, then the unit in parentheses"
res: 53.79 (kWh)
